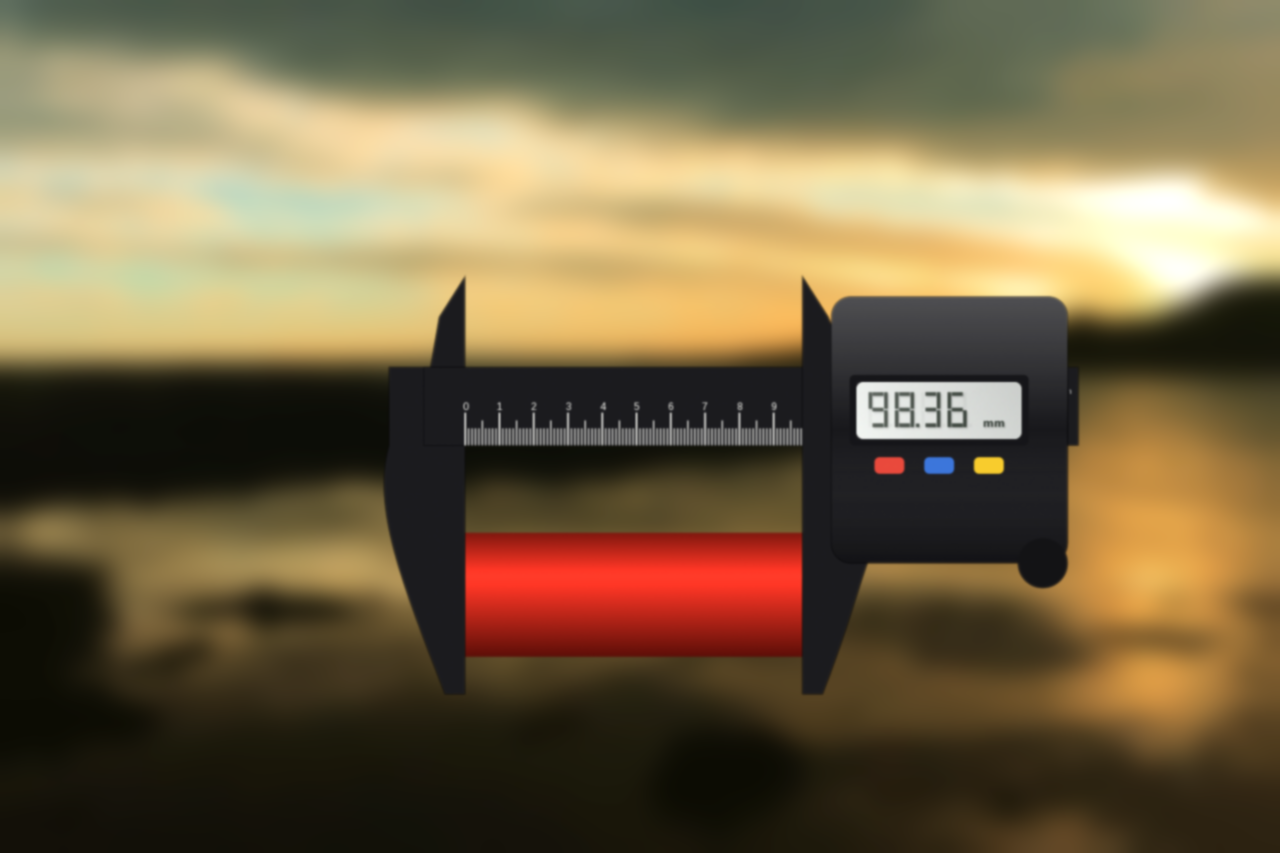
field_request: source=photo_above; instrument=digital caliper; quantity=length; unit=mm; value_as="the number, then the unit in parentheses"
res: 98.36 (mm)
